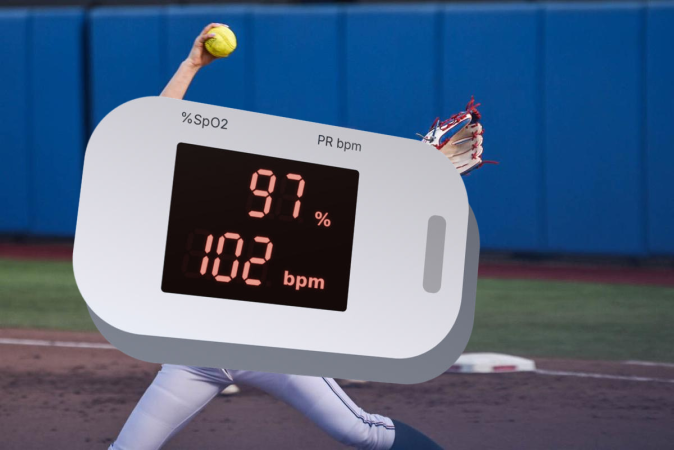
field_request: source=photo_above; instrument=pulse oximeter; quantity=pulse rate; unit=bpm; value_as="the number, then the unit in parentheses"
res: 102 (bpm)
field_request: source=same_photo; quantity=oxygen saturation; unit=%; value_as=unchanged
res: 97 (%)
